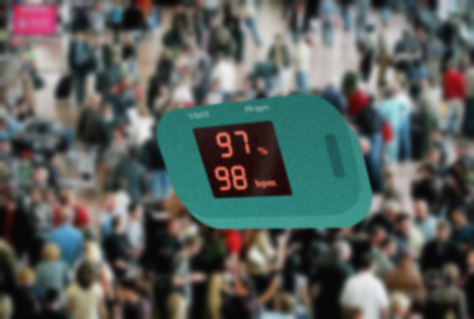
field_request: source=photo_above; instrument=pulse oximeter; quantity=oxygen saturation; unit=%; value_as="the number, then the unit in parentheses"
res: 97 (%)
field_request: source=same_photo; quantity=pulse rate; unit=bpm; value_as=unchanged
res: 98 (bpm)
